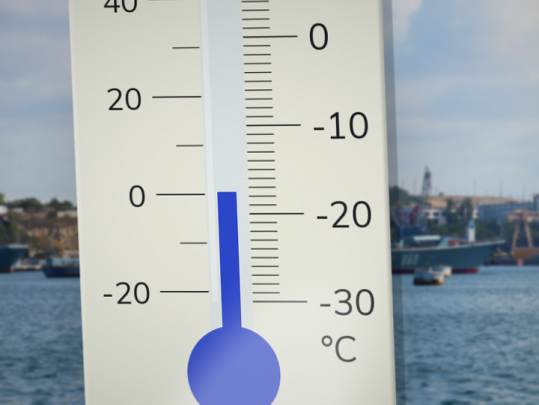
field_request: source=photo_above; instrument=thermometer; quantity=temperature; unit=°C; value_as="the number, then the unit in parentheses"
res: -17.5 (°C)
